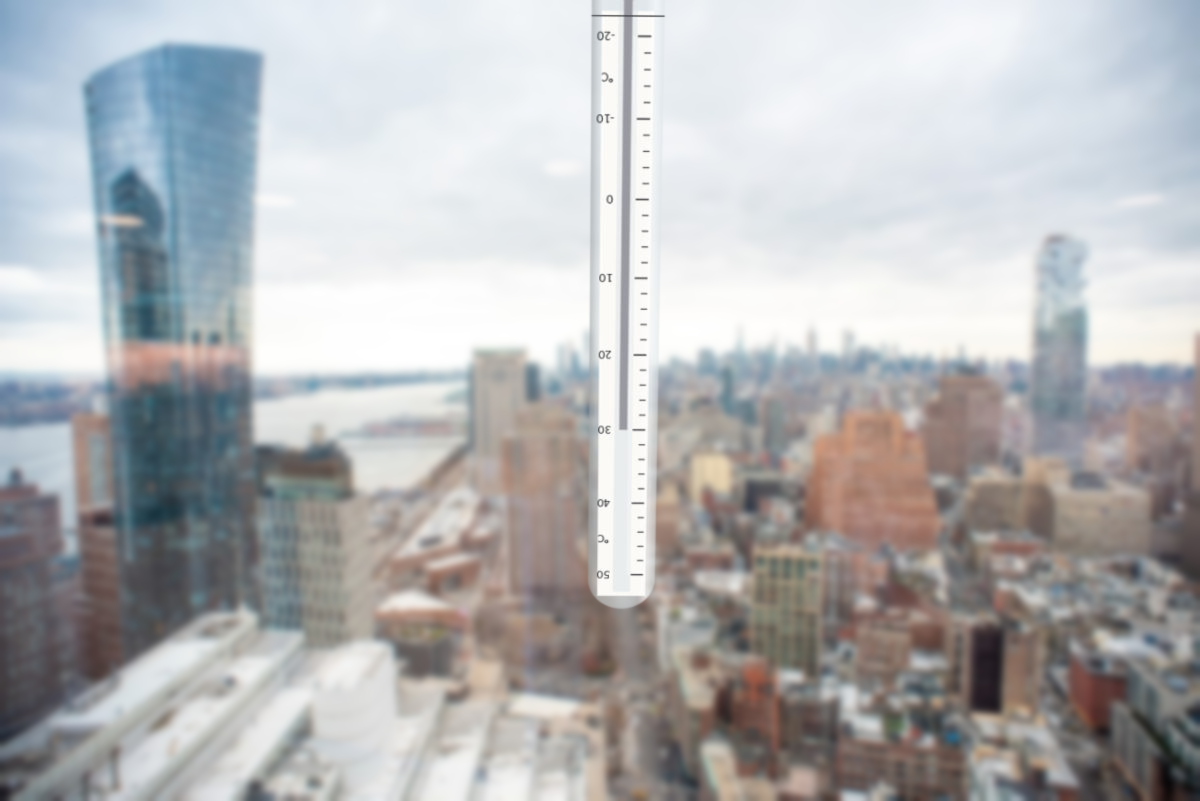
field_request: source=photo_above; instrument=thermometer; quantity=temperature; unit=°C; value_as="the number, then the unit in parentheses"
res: 30 (°C)
